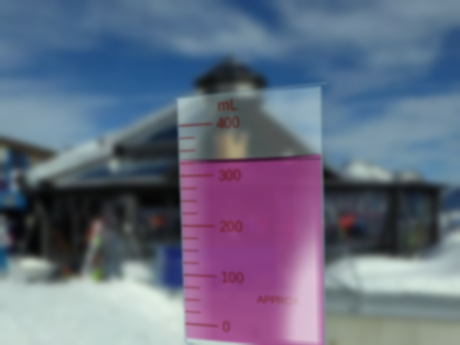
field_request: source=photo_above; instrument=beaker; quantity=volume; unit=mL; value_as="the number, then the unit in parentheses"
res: 325 (mL)
